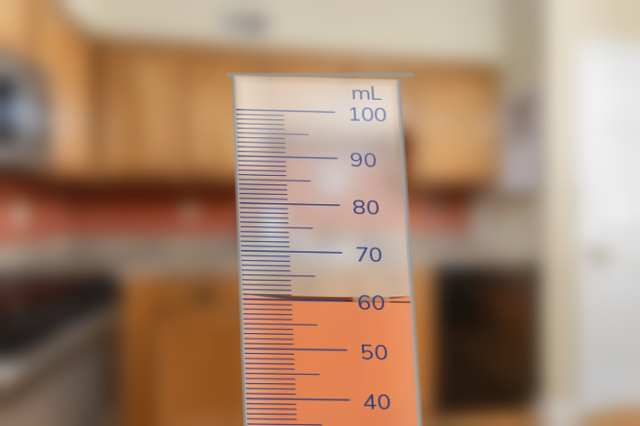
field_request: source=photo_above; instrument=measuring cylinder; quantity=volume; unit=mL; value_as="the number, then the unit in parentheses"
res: 60 (mL)
